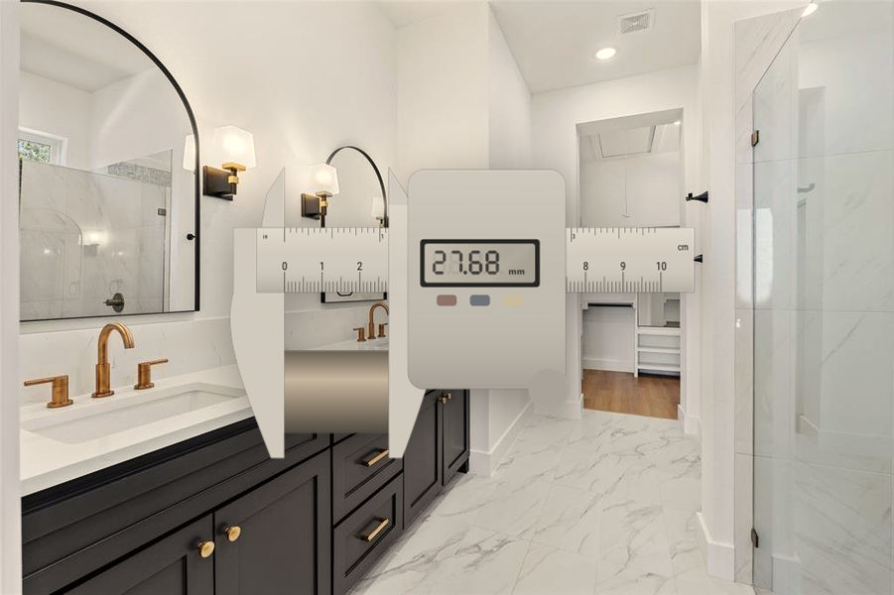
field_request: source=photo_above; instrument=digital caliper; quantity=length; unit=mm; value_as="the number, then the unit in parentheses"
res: 27.68 (mm)
